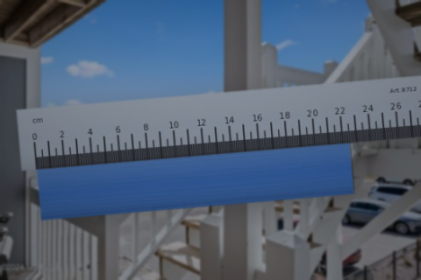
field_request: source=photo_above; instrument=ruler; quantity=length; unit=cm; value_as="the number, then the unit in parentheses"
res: 22.5 (cm)
